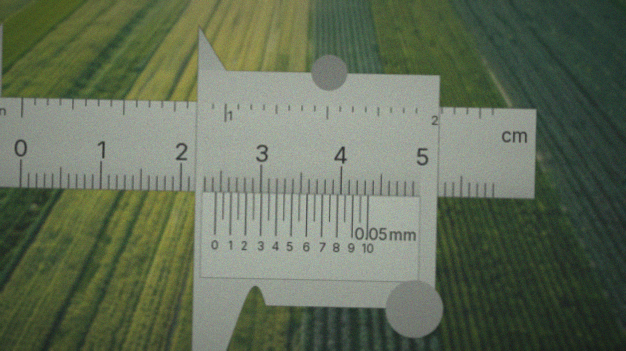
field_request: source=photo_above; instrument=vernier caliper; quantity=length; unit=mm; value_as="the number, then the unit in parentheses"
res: 24.4 (mm)
